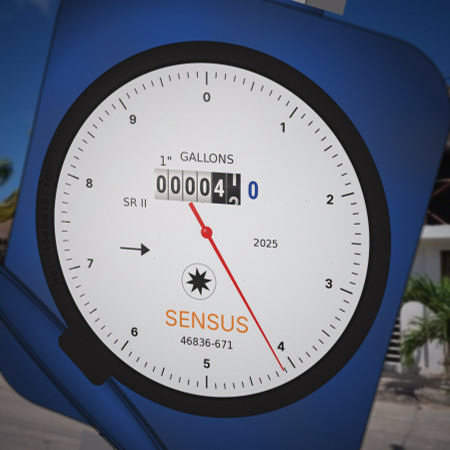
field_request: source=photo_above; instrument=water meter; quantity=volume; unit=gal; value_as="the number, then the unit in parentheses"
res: 414.1 (gal)
